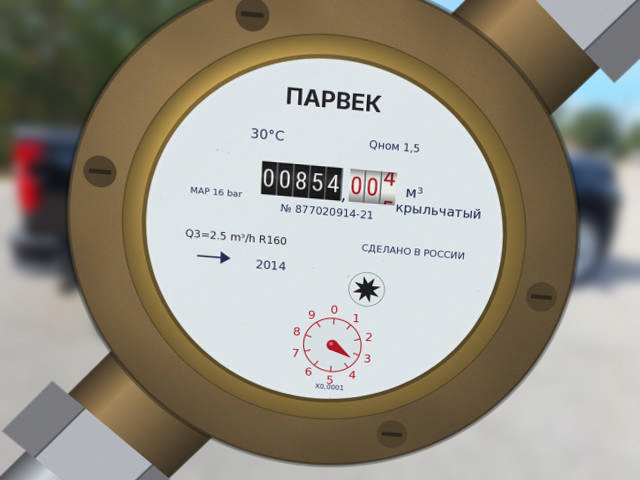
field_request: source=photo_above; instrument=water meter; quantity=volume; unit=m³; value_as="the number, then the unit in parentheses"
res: 854.0043 (m³)
